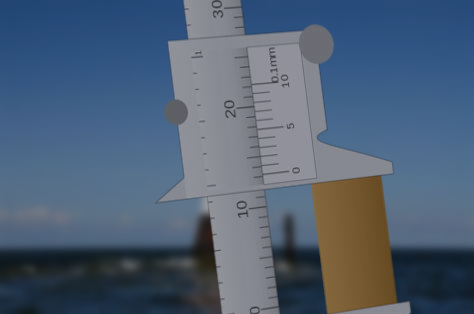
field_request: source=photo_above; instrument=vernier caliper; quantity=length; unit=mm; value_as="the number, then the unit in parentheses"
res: 13.2 (mm)
